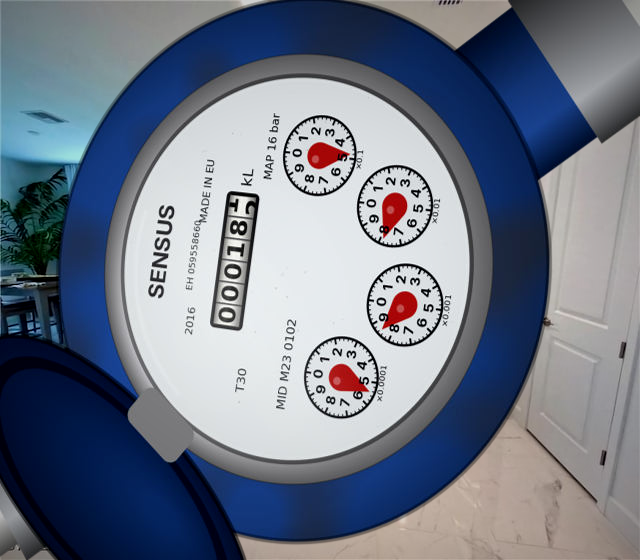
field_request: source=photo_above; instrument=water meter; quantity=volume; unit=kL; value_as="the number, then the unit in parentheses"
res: 181.4785 (kL)
